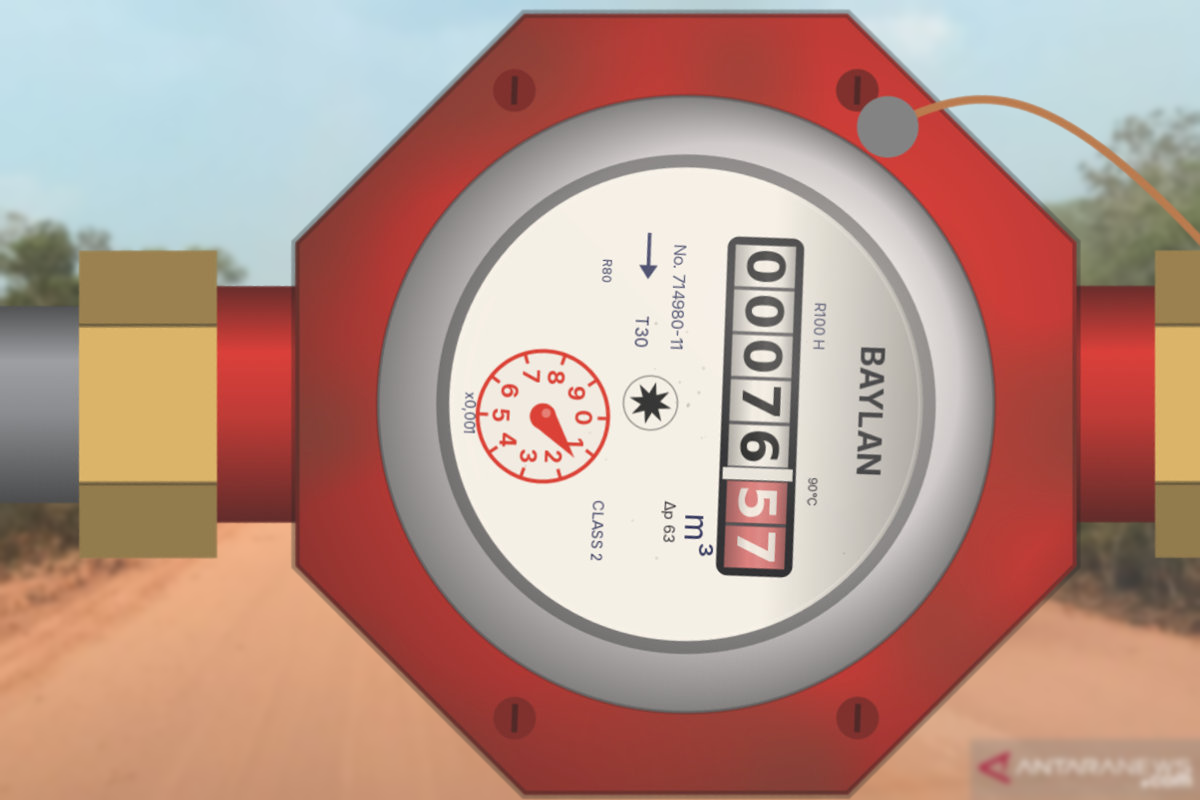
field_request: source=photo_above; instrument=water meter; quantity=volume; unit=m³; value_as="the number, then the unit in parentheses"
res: 76.571 (m³)
